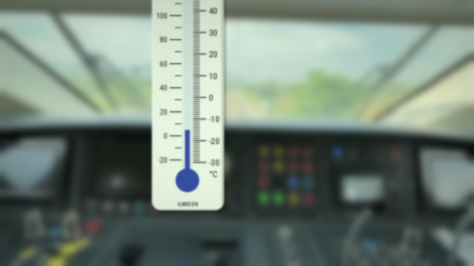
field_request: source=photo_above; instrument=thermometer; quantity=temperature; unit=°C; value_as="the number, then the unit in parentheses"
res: -15 (°C)
